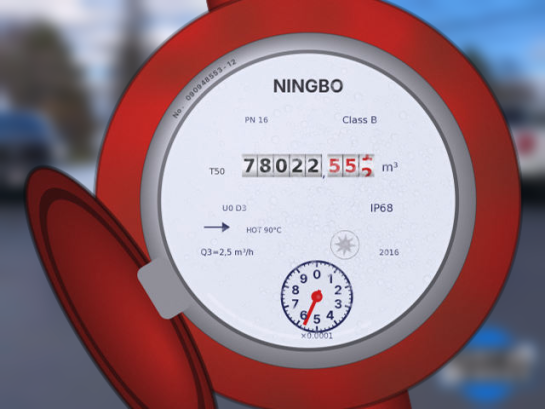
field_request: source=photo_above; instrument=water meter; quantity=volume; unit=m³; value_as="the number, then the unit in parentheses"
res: 78022.5515 (m³)
